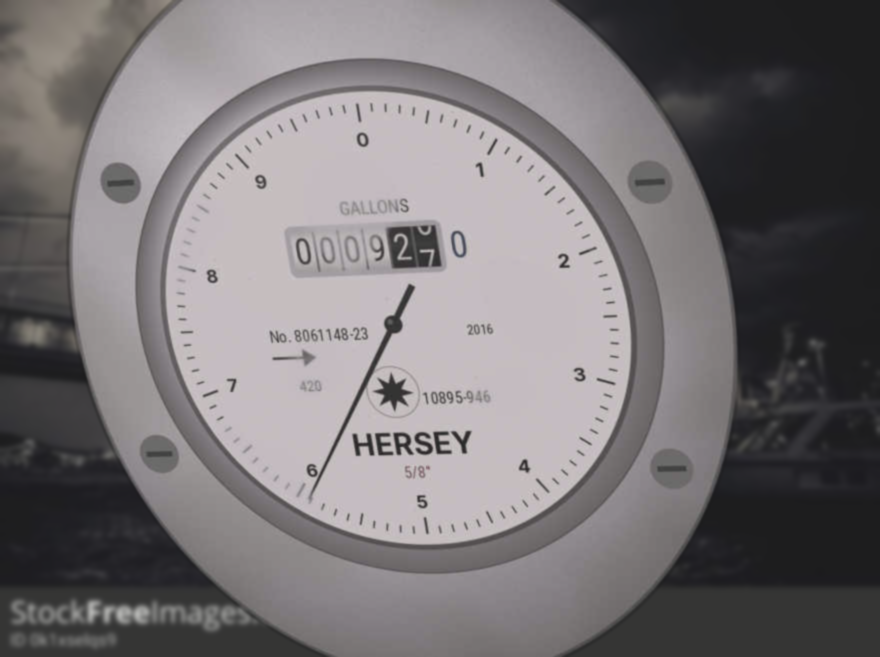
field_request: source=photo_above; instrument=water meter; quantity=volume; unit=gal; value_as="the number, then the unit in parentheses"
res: 9265.9 (gal)
